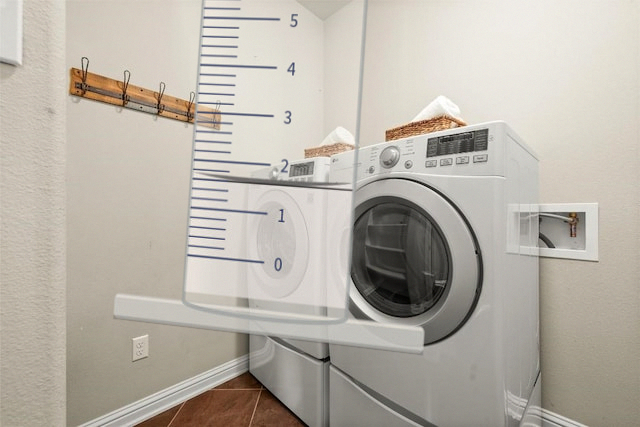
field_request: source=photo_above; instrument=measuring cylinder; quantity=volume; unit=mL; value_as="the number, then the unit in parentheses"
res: 1.6 (mL)
